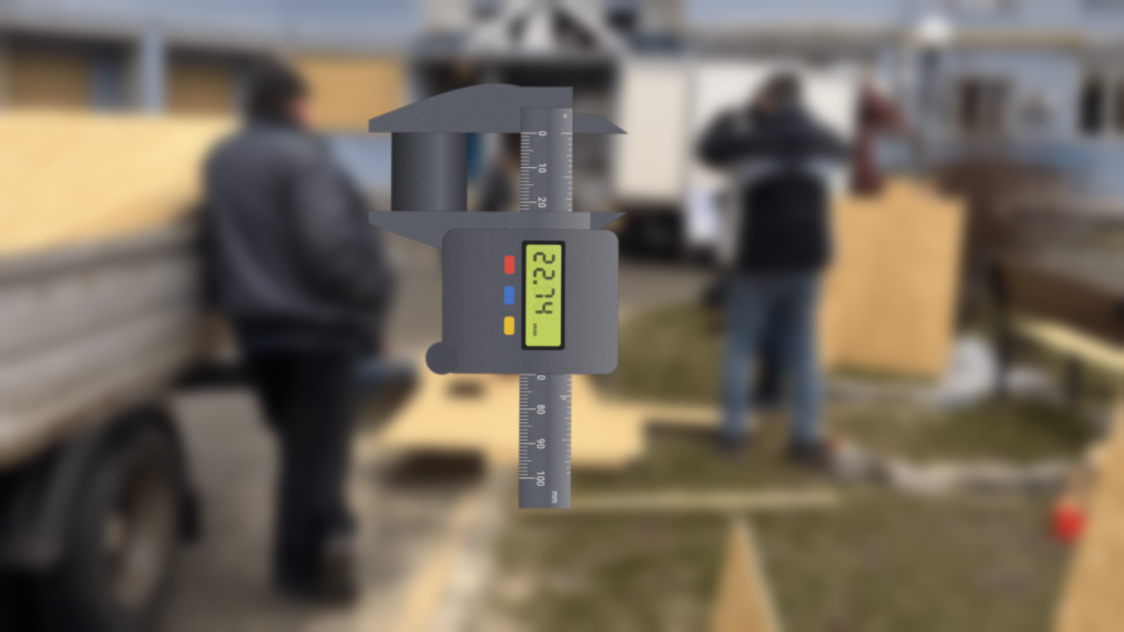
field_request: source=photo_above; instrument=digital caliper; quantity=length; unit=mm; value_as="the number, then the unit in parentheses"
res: 22.74 (mm)
